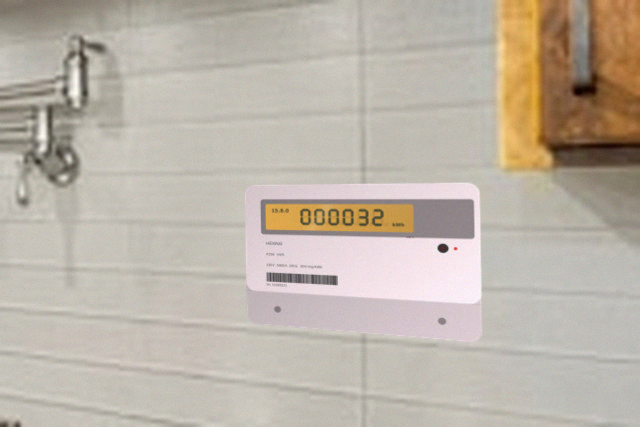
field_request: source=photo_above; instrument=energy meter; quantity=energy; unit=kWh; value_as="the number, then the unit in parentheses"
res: 32 (kWh)
